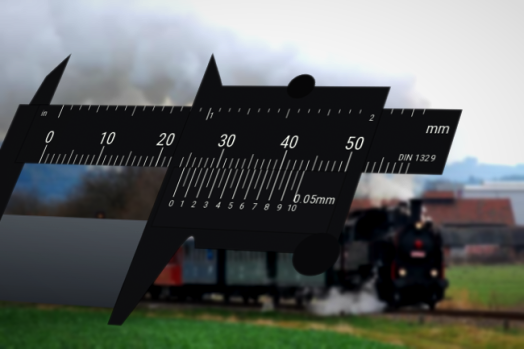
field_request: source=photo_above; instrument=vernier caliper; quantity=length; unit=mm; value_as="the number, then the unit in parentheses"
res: 24.8 (mm)
